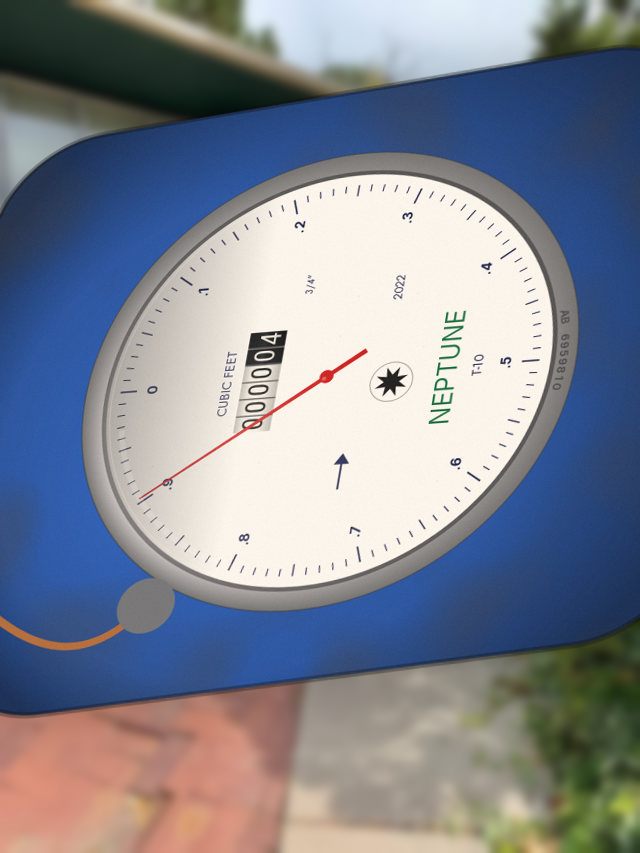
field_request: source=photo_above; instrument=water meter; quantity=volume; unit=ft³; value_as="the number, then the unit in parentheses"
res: 3.90 (ft³)
